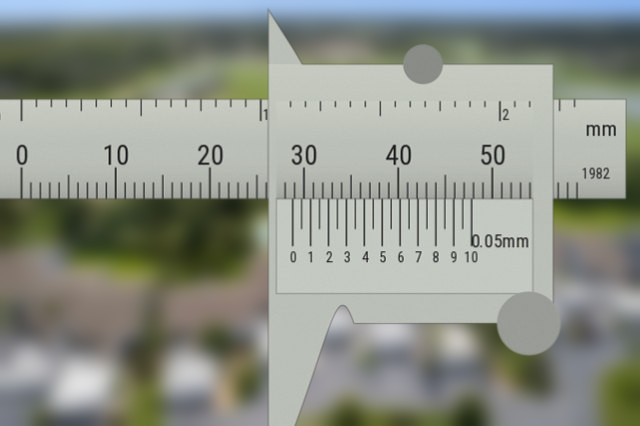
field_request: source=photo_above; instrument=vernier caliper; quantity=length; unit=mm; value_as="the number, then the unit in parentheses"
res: 28.8 (mm)
